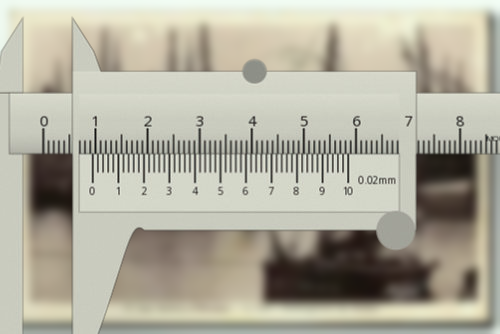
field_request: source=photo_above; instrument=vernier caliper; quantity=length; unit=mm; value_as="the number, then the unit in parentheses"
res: 9.5 (mm)
